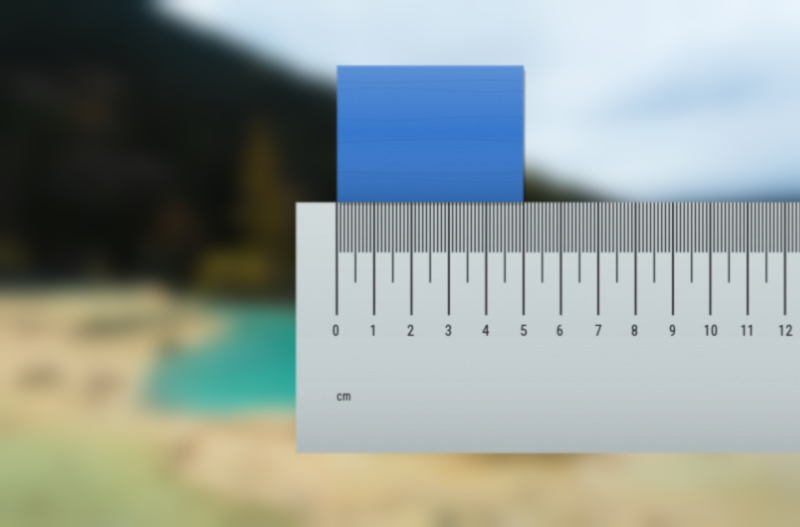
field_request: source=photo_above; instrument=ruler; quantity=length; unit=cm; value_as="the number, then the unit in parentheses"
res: 5 (cm)
